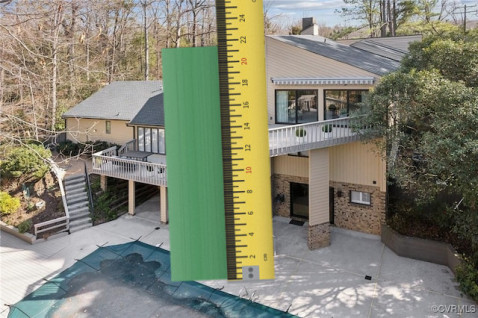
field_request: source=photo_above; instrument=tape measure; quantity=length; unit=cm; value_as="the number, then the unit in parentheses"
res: 21.5 (cm)
